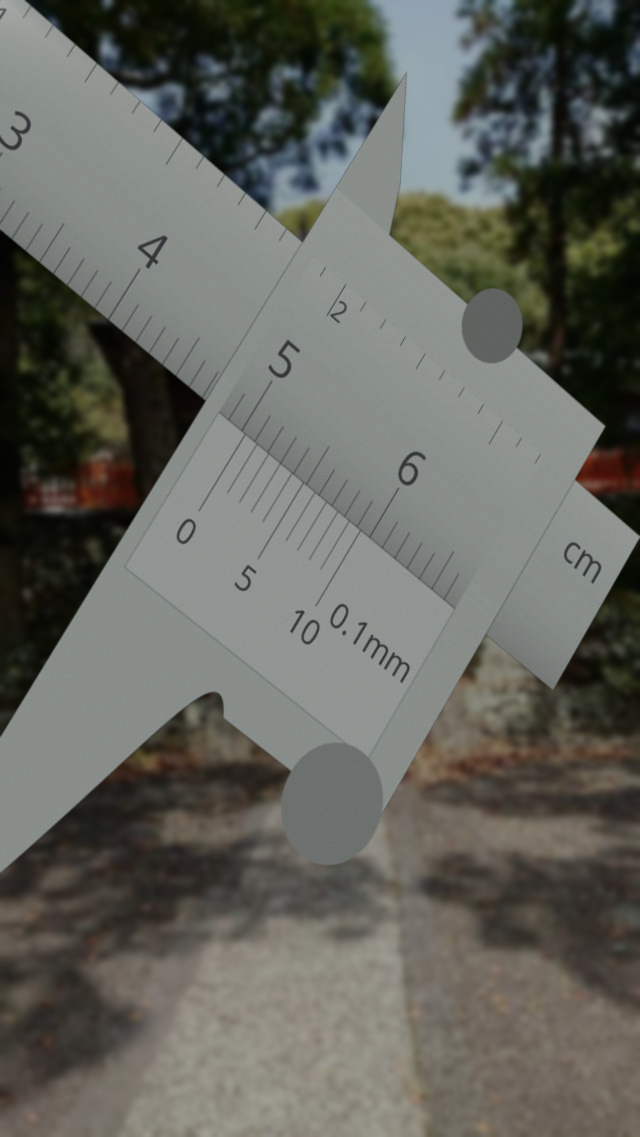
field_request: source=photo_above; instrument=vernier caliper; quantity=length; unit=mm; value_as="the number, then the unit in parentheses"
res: 50.3 (mm)
